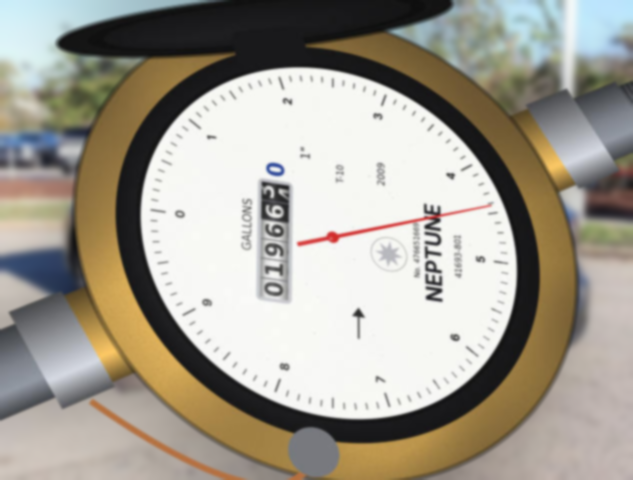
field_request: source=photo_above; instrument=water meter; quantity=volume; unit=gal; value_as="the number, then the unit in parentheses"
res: 196634.4 (gal)
